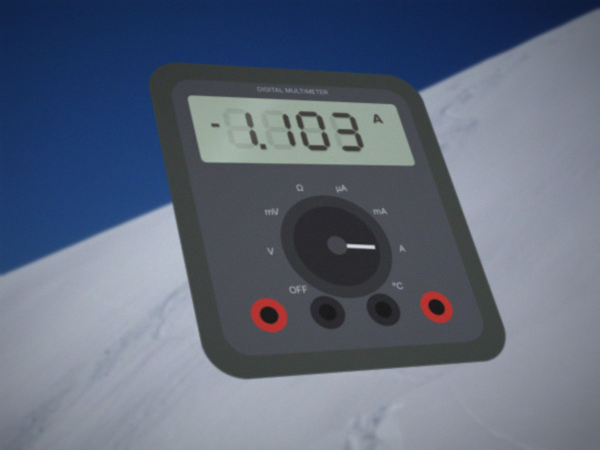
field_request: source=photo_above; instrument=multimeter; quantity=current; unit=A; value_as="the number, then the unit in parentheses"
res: -1.103 (A)
